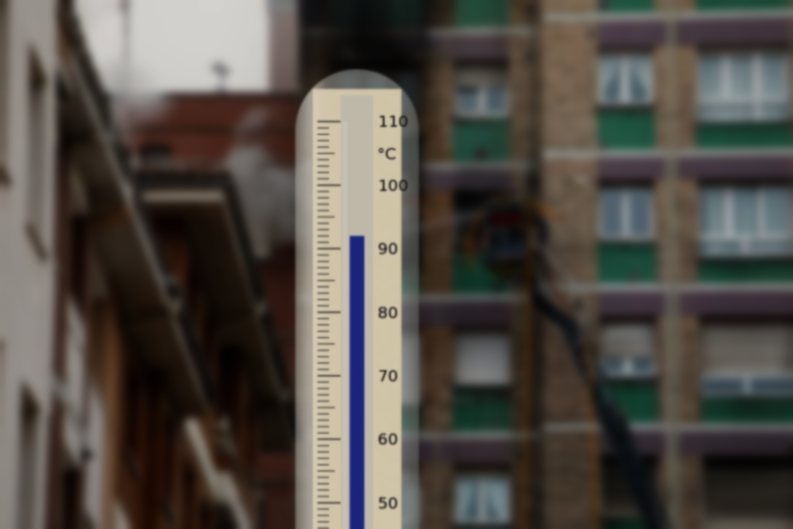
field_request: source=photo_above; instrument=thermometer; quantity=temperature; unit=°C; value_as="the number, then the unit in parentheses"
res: 92 (°C)
